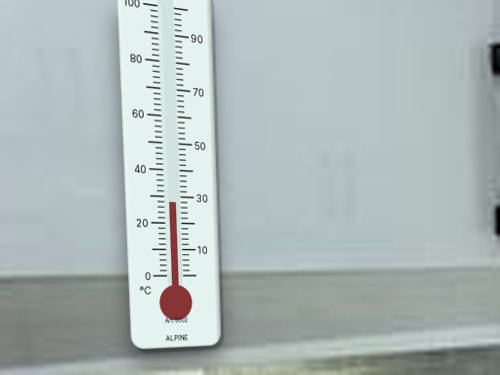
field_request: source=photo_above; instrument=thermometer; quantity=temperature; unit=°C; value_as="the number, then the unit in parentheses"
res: 28 (°C)
